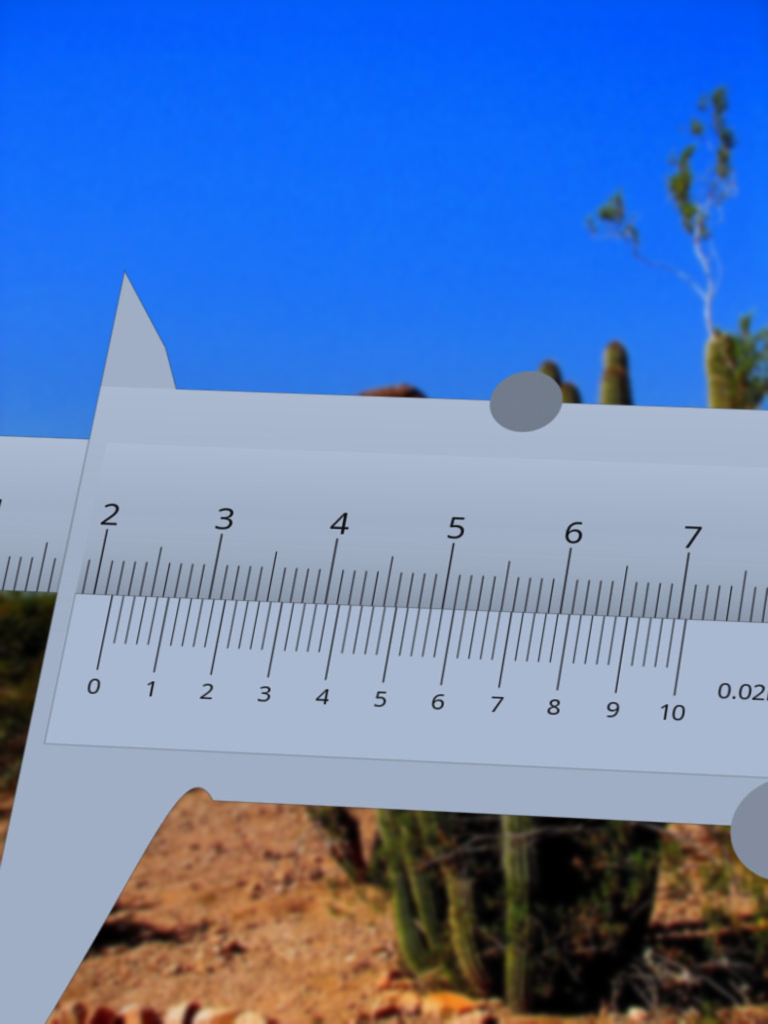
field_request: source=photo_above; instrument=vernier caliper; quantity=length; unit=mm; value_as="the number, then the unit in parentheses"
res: 21.6 (mm)
